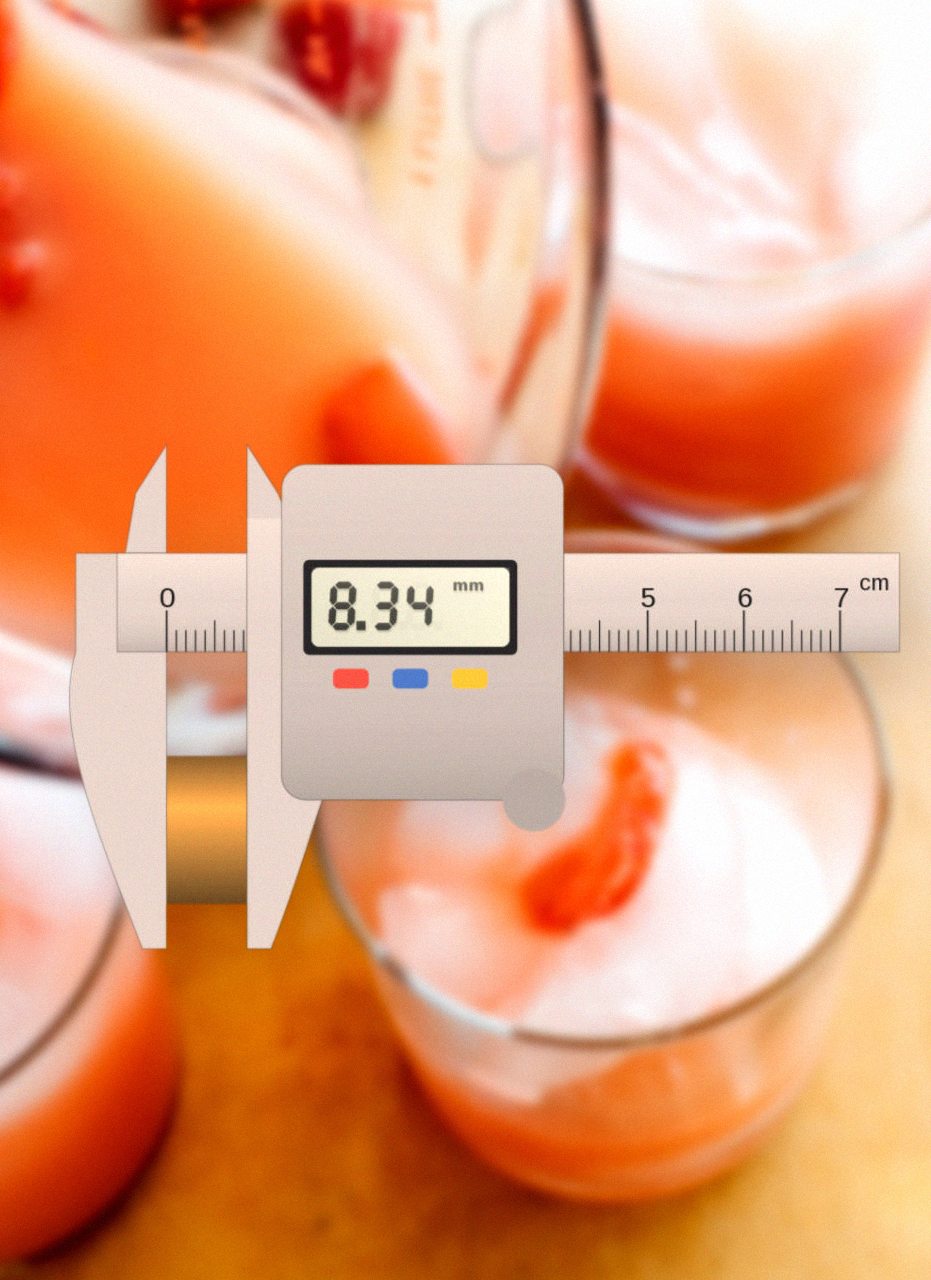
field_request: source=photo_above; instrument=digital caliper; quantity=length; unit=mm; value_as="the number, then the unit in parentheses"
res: 8.34 (mm)
